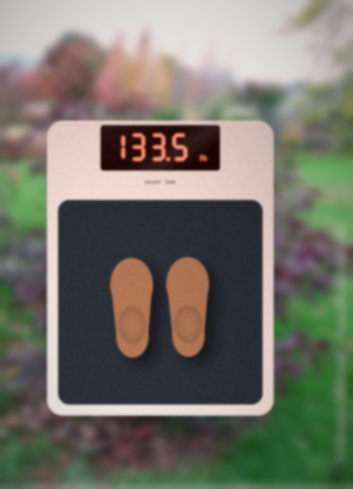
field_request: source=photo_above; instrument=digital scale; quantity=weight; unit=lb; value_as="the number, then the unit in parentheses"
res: 133.5 (lb)
